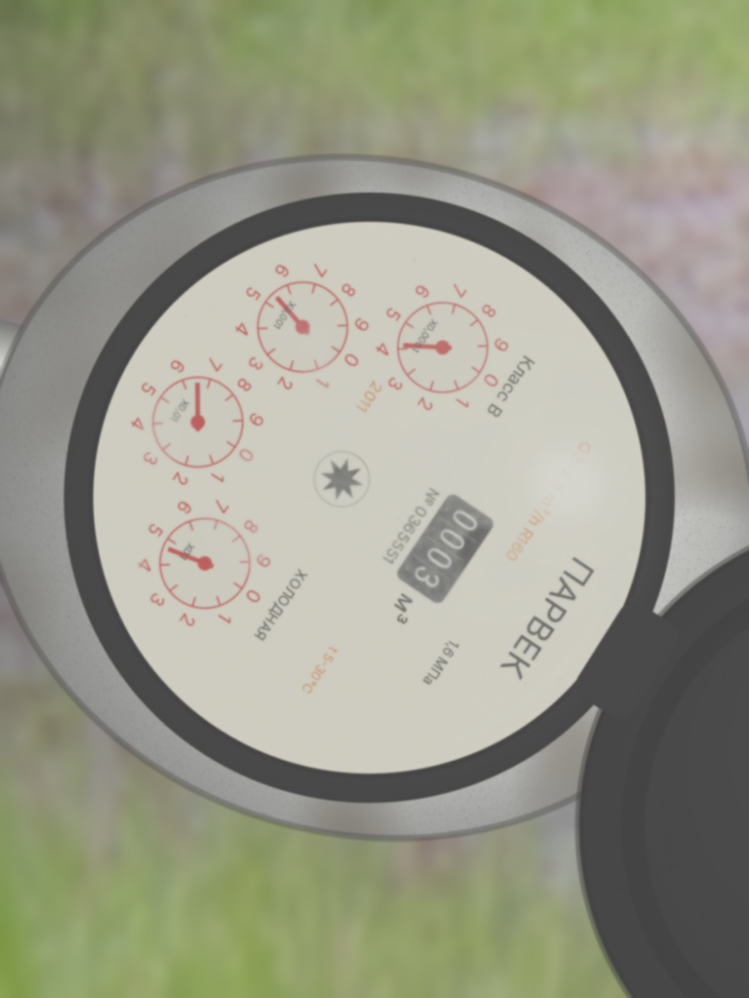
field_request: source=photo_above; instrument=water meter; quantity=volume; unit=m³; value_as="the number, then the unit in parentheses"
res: 3.4654 (m³)
